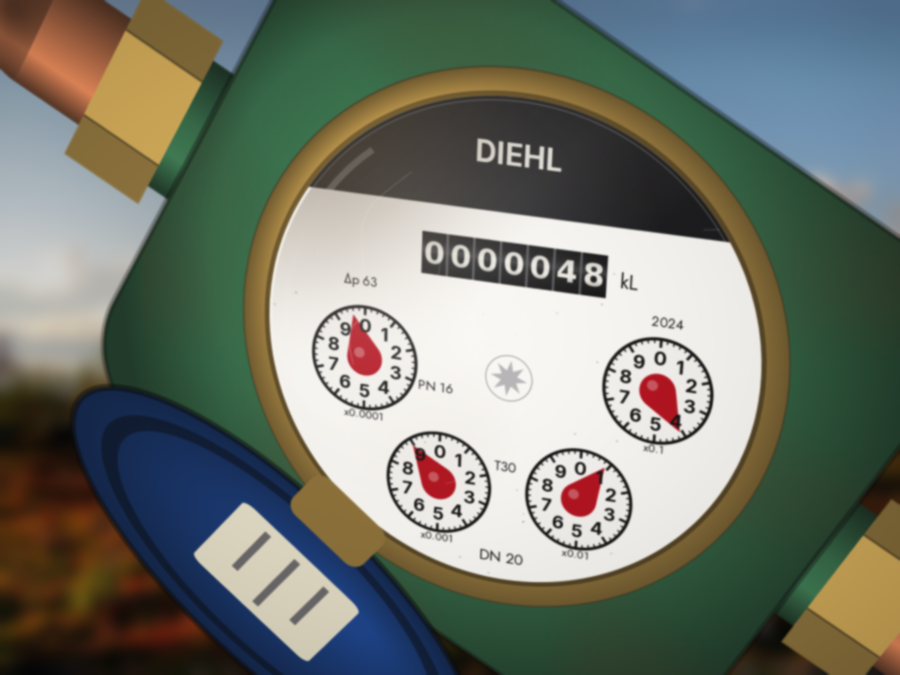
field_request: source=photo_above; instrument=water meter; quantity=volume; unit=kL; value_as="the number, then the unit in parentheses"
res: 48.4089 (kL)
